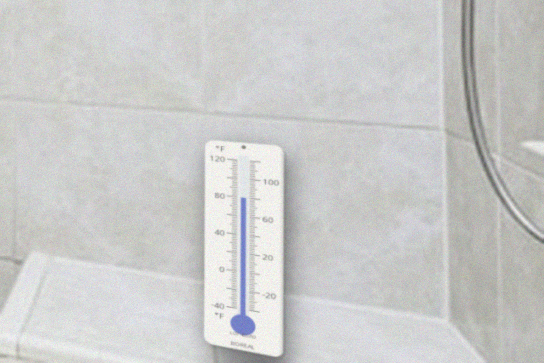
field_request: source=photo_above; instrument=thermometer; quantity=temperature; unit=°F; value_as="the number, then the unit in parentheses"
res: 80 (°F)
